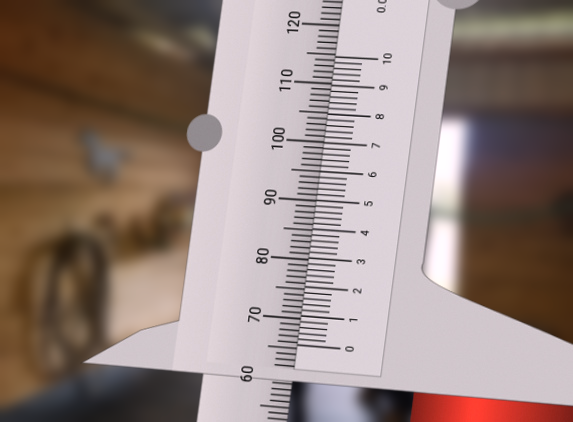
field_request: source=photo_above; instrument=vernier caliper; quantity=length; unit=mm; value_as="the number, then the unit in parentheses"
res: 65.6 (mm)
